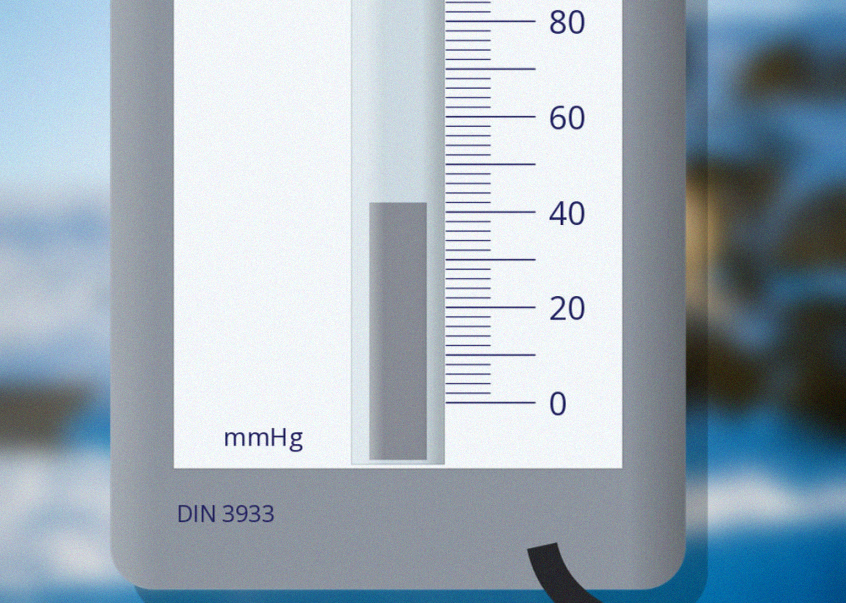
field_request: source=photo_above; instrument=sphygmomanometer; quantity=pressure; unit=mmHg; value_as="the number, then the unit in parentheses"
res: 42 (mmHg)
